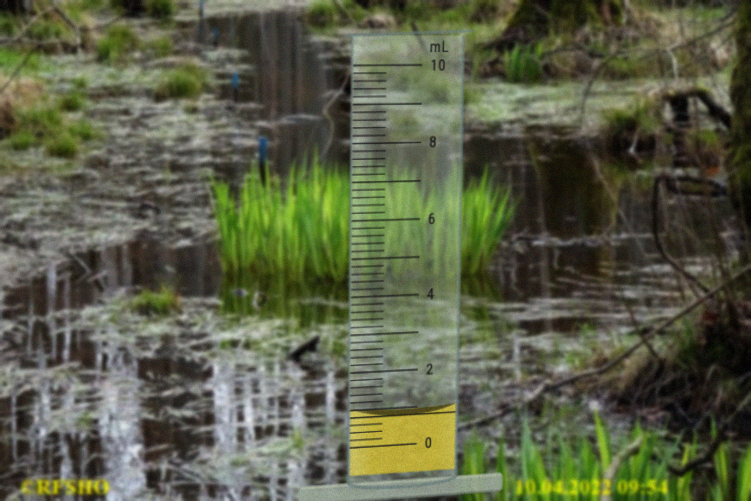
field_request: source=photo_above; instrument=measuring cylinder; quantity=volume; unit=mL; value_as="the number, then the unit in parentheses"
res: 0.8 (mL)
